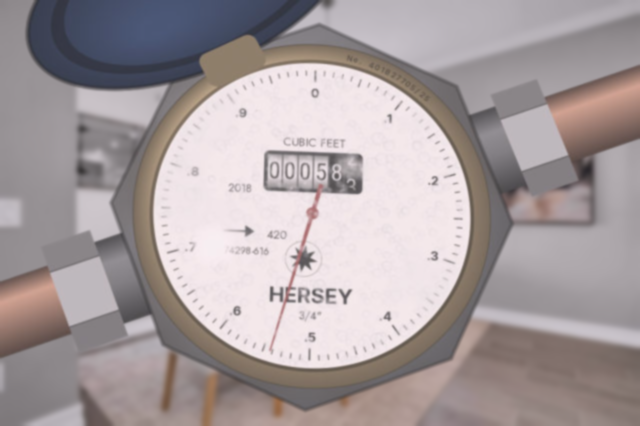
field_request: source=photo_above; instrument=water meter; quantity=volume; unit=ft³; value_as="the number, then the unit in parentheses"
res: 582.54 (ft³)
